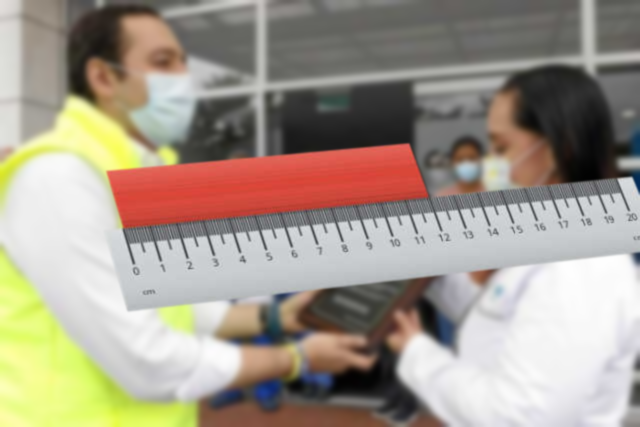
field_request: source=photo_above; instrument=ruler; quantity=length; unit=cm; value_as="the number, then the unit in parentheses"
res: 12 (cm)
